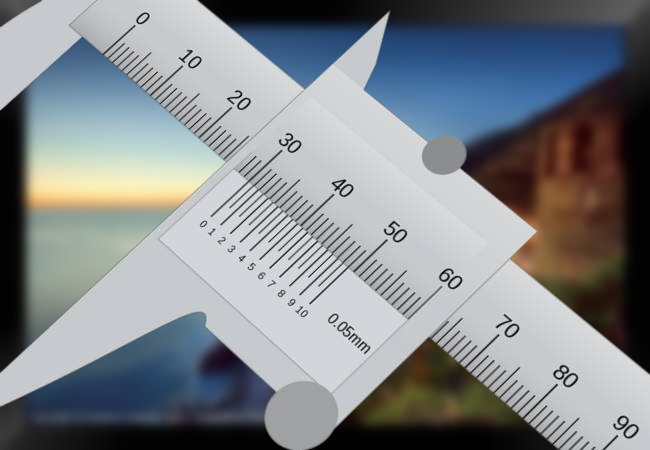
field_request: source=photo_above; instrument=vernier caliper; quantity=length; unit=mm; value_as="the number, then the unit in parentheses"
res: 30.0 (mm)
